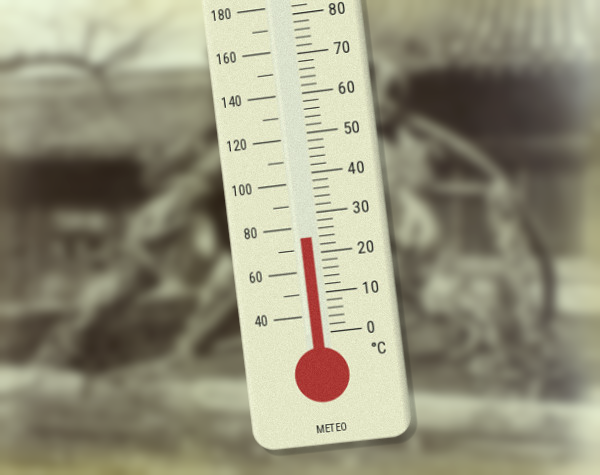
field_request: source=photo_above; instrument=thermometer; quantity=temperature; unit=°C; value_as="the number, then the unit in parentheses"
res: 24 (°C)
